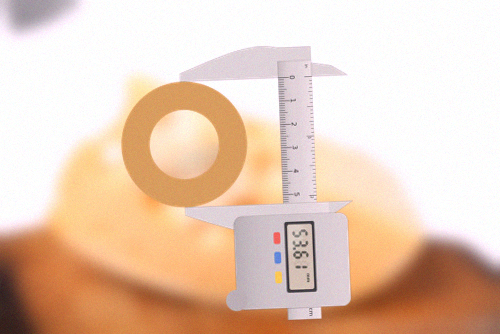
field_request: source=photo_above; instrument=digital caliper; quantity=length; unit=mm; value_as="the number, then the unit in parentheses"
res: 53.61 (mm)
